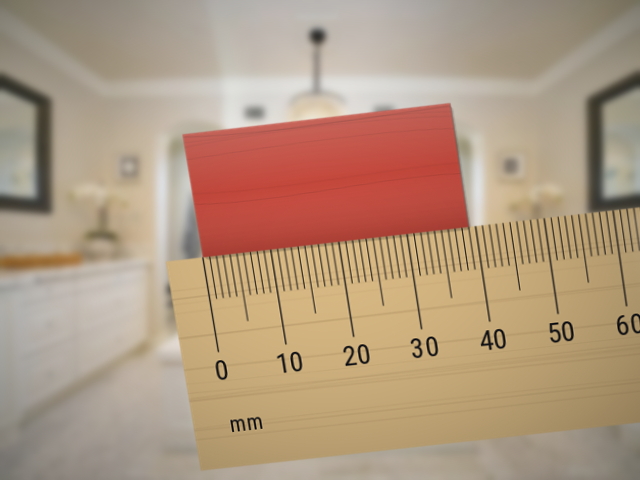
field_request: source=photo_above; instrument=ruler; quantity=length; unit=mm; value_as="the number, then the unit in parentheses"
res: 39 (mm)
